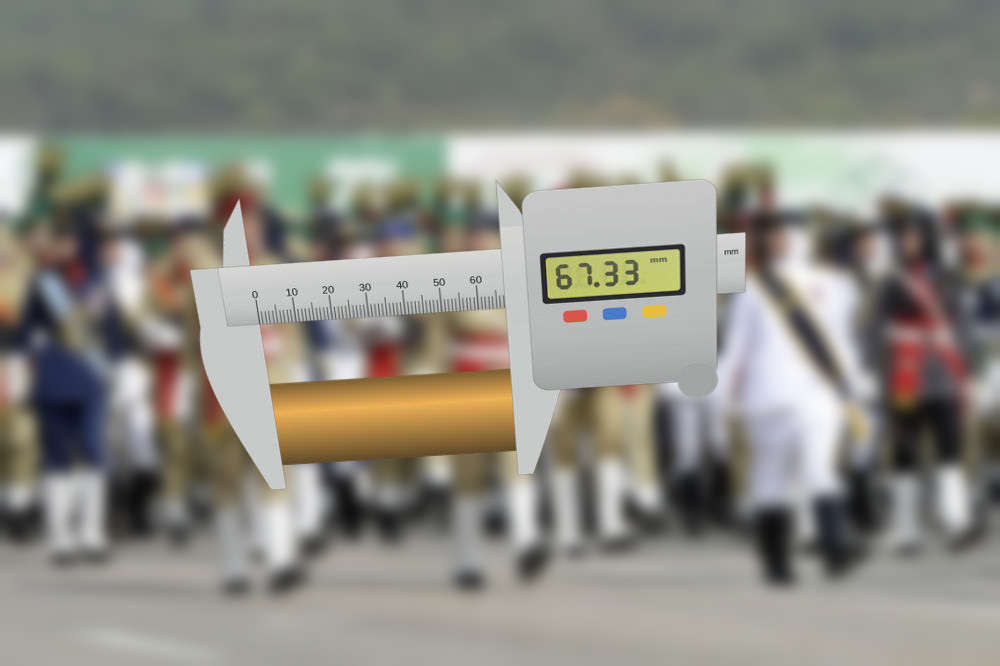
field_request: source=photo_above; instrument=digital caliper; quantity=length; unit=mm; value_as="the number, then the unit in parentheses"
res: 67.33 (mm)
